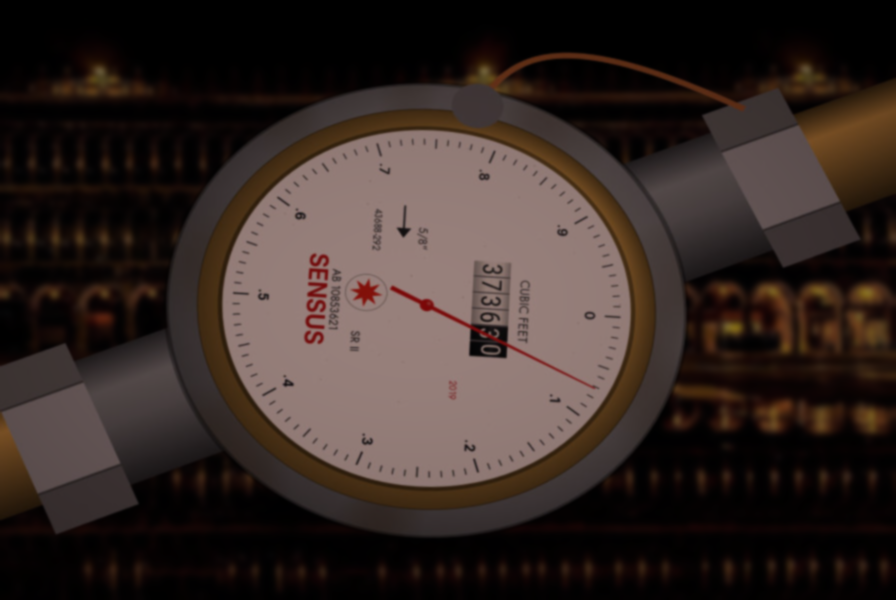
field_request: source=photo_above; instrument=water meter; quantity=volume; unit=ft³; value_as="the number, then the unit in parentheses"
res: 373630.07 (ft³)
